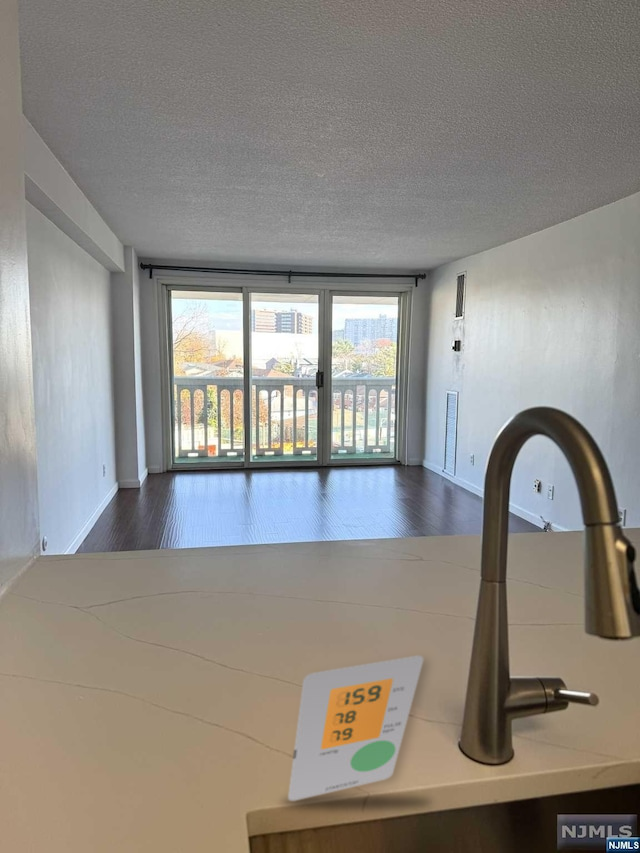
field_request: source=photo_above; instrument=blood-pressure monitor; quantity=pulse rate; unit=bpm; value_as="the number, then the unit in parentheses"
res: 79 (bpm)
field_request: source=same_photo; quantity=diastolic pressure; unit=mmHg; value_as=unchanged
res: 78 (mmHg)
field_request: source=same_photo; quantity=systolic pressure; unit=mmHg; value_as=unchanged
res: 159 (mmHg)
